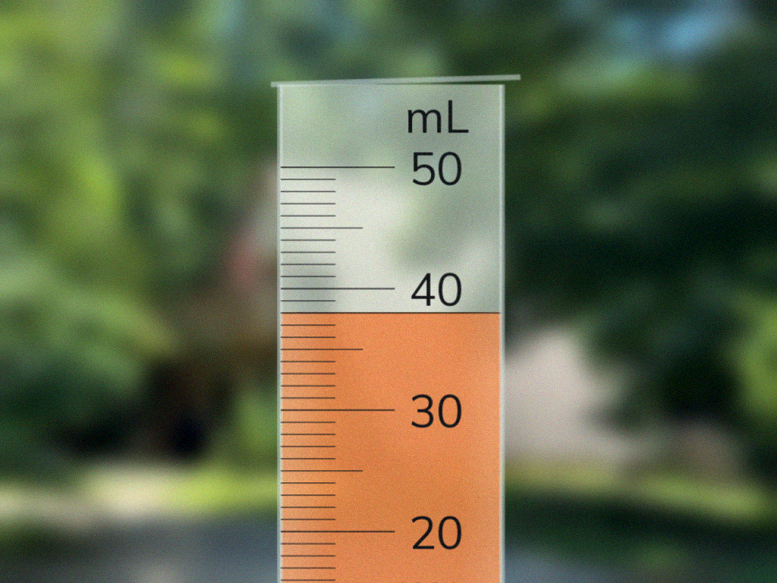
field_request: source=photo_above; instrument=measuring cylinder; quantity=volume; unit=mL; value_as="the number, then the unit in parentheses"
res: 38 (mL)
